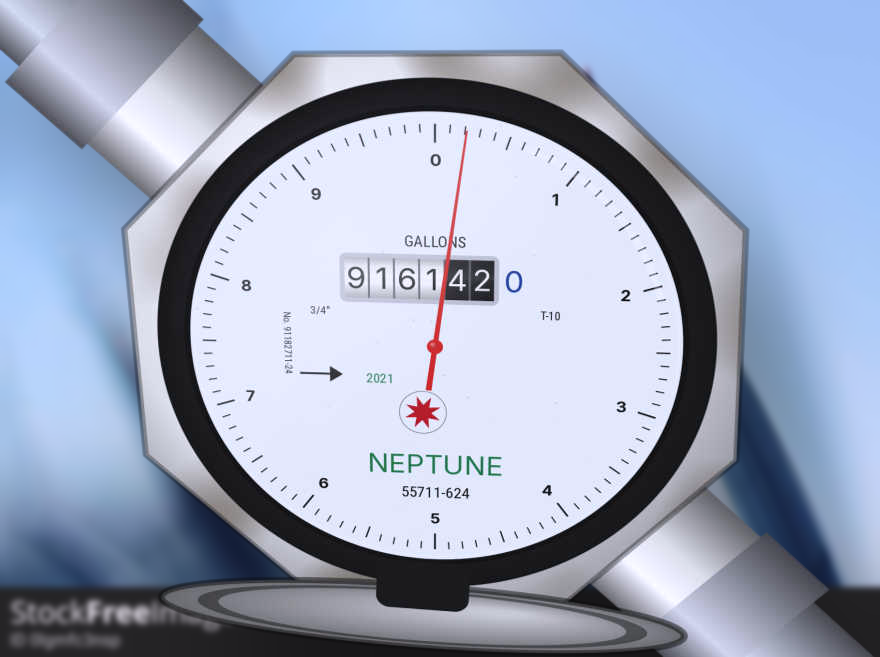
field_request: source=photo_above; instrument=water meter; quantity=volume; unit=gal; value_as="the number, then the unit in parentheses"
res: 9161420.2 (gal)
